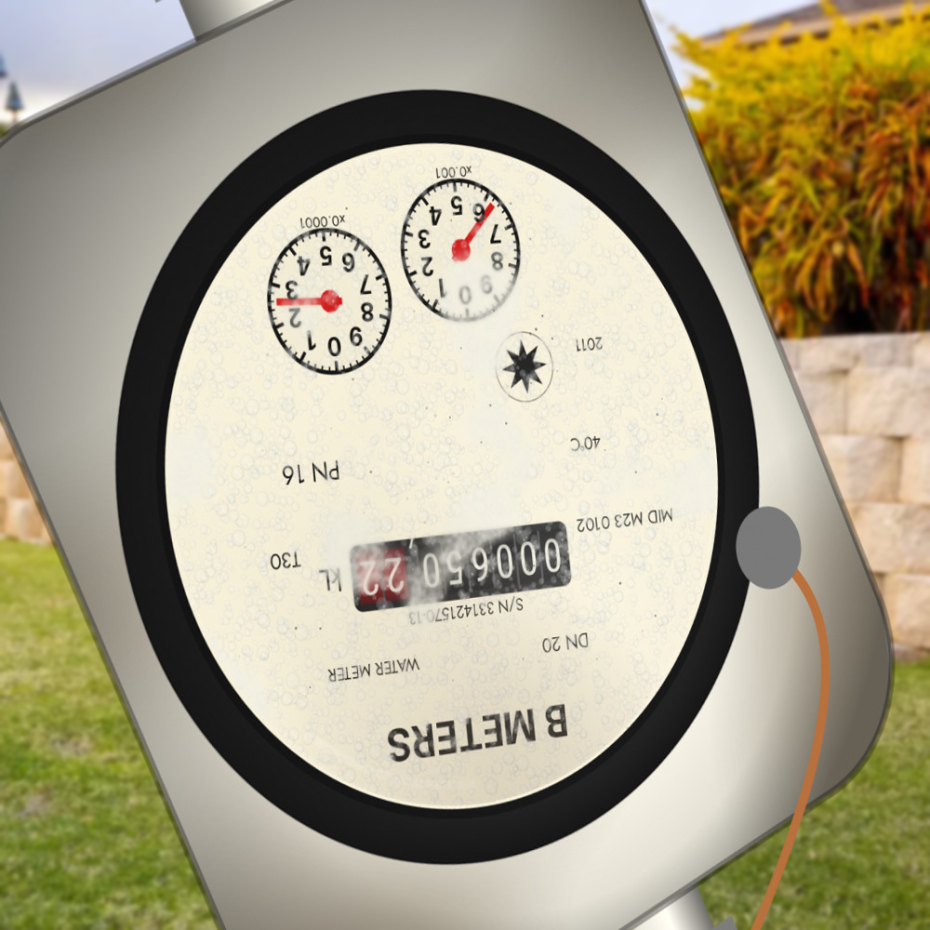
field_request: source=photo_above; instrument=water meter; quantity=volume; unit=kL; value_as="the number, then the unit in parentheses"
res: 650.2262 (kL)
